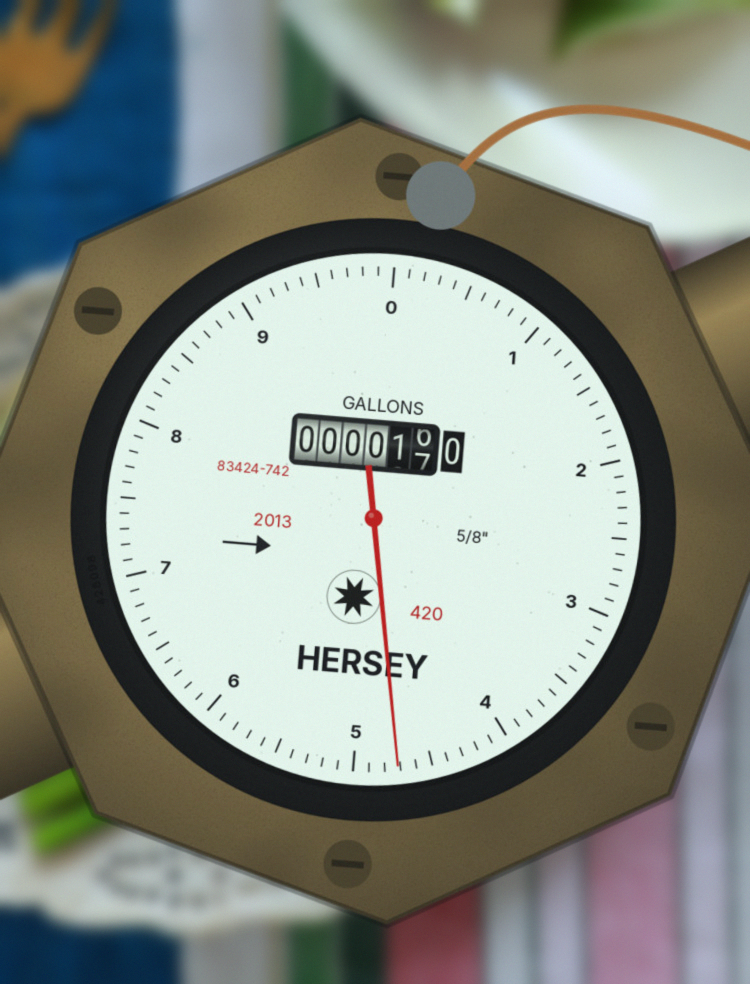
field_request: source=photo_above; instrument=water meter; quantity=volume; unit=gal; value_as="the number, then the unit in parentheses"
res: 164.7 (gal)
